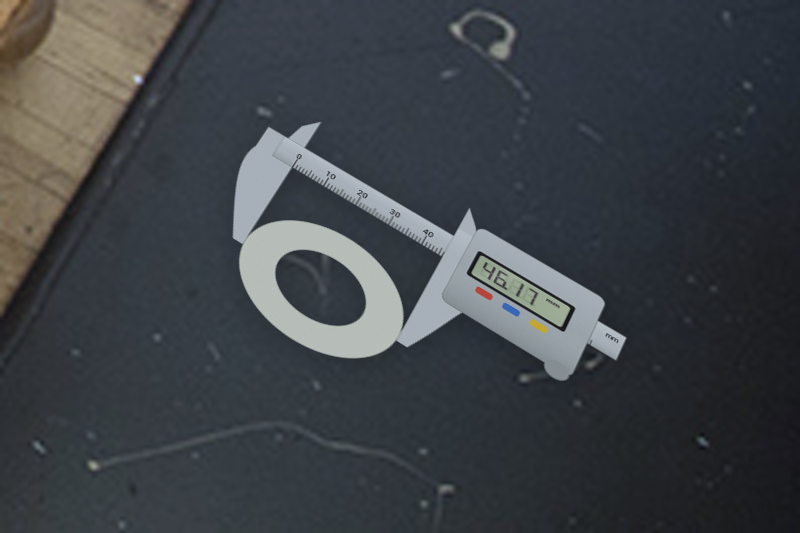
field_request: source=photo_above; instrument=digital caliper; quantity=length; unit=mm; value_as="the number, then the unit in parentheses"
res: 46.17 (mm)
